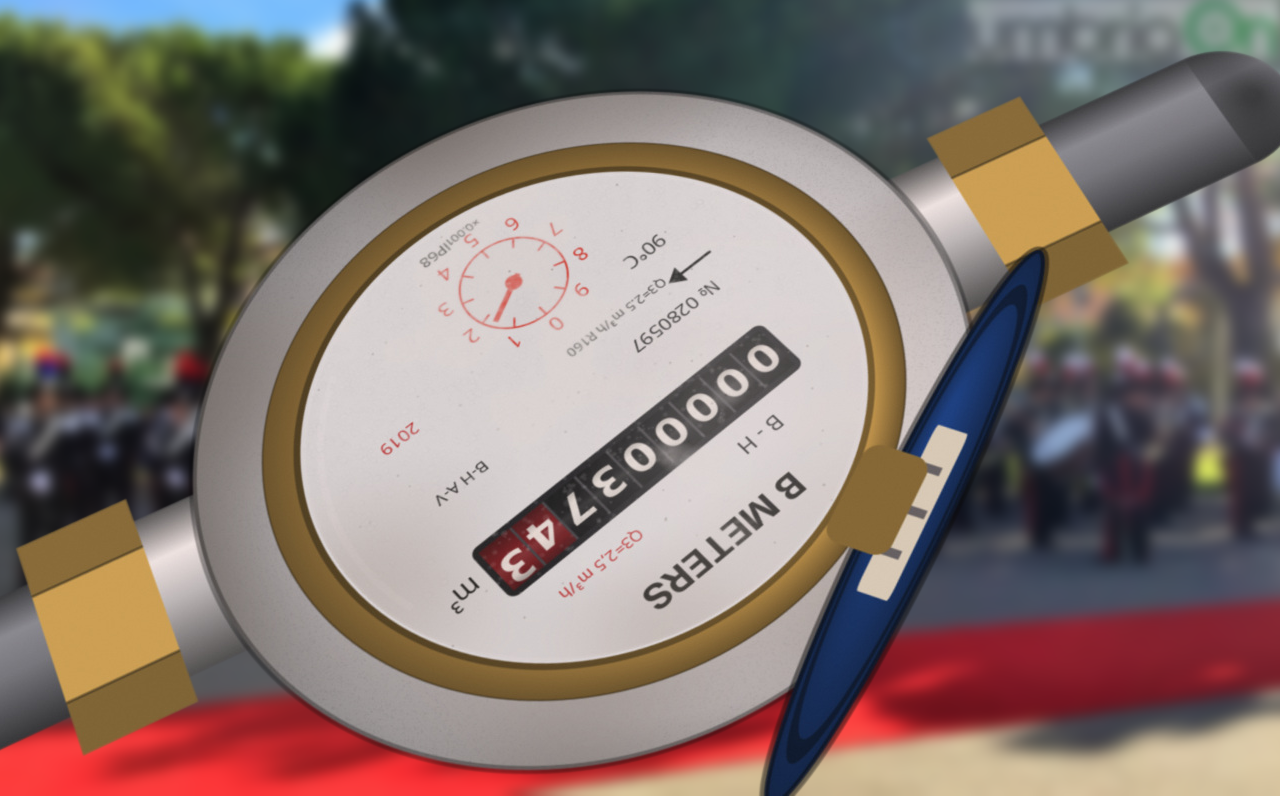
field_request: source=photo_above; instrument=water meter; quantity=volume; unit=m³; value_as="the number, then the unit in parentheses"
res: 37.431 (m³)
